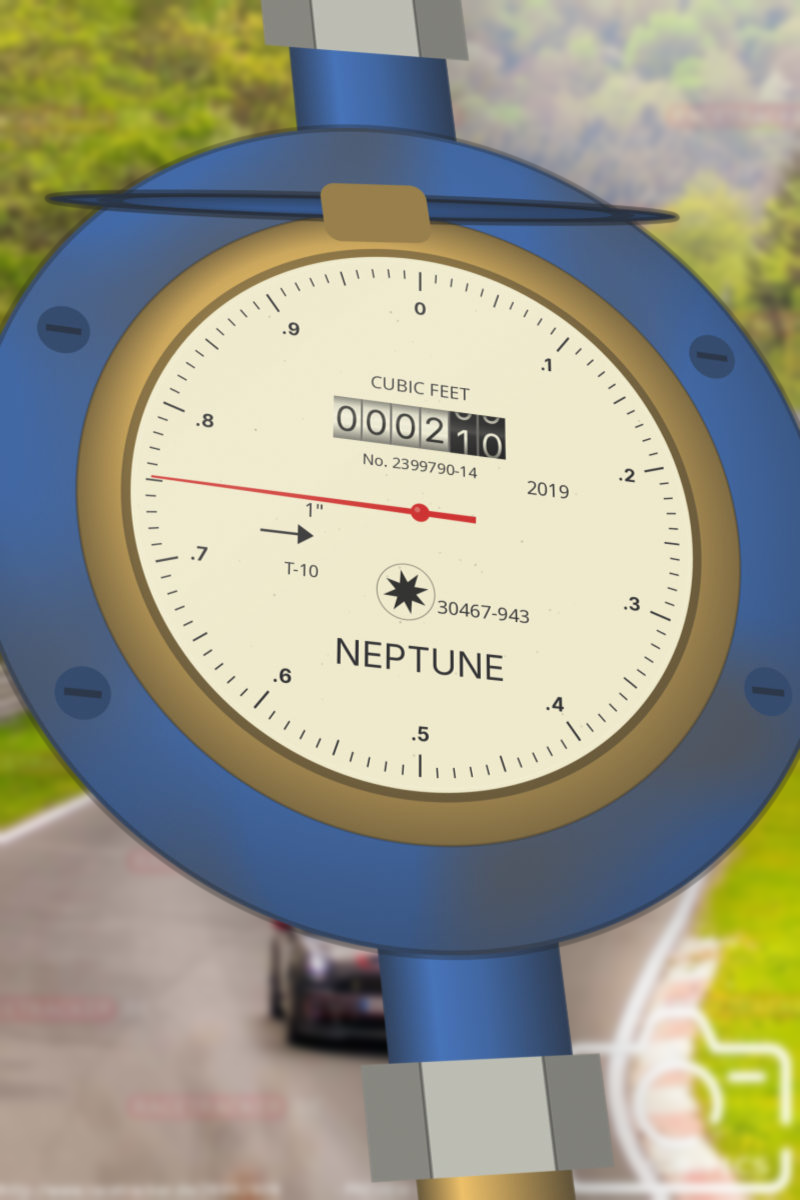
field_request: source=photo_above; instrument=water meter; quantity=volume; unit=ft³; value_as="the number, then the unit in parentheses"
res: 209.75 (ft³)
